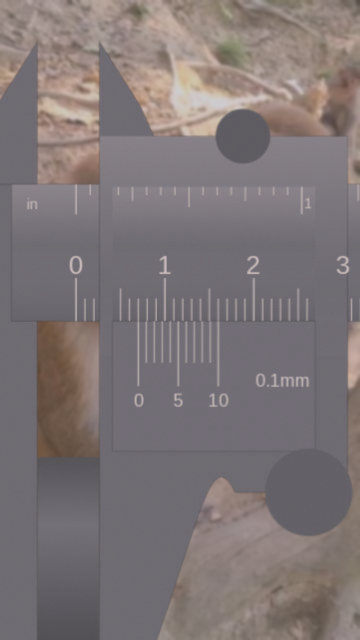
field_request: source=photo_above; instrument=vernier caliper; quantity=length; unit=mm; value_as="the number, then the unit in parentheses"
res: 7.0 (mm)
